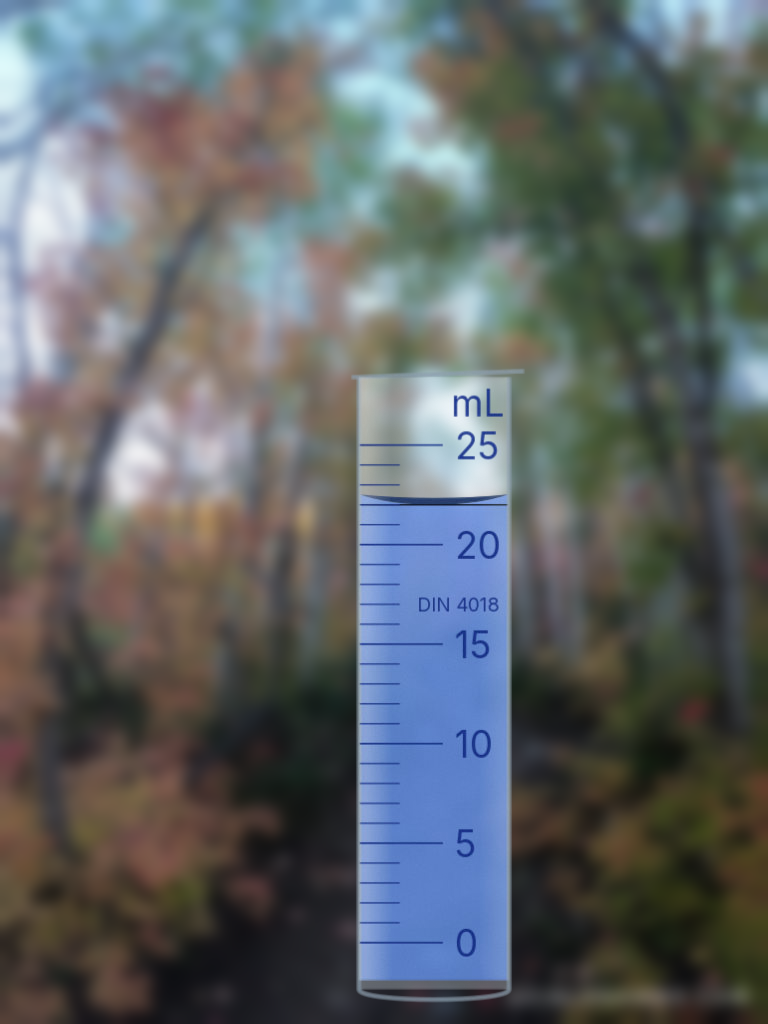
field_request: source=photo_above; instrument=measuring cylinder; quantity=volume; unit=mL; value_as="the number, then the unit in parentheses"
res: 22 (mL)
